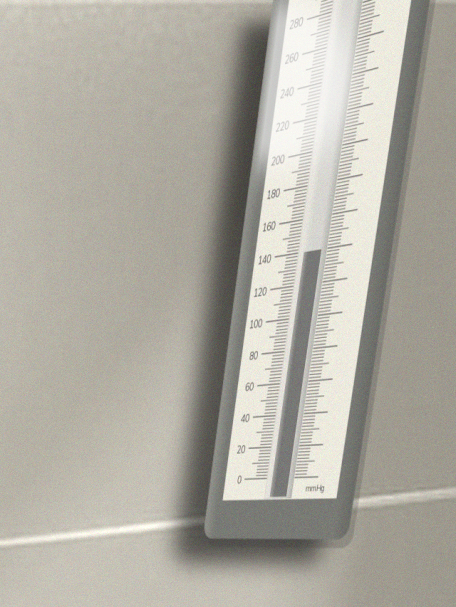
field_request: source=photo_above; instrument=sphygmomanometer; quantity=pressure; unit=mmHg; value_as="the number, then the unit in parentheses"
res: 140 (mmHg)
